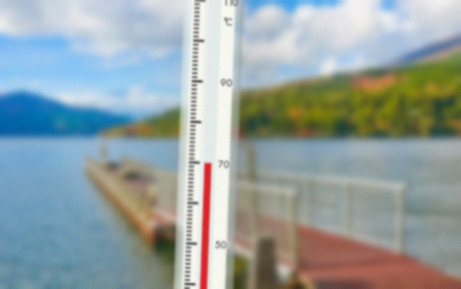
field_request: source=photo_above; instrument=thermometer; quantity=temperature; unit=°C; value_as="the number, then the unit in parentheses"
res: 70 (°C)
